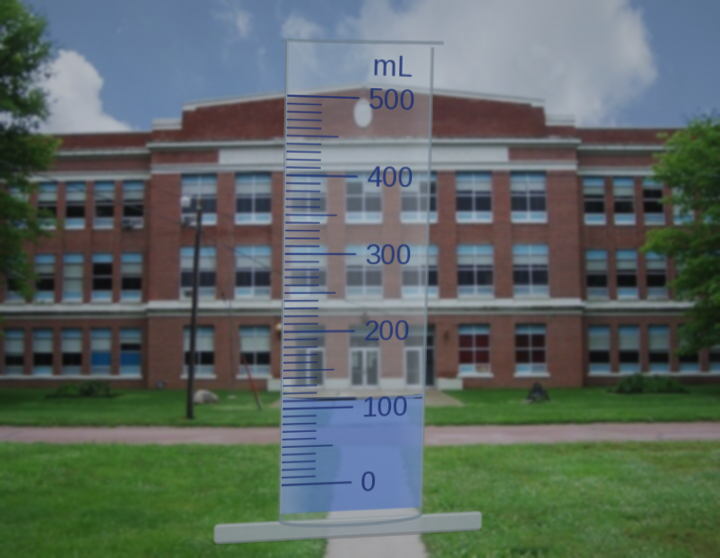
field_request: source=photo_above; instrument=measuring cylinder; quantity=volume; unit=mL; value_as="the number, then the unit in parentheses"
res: 110 (mL)
